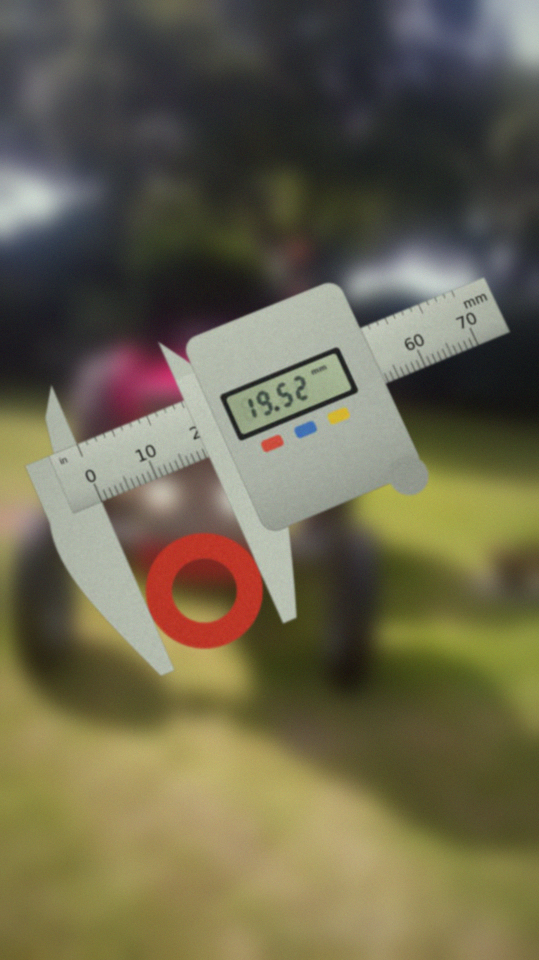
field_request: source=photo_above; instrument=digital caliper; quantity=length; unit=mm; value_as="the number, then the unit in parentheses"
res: 19.52 (mm)
